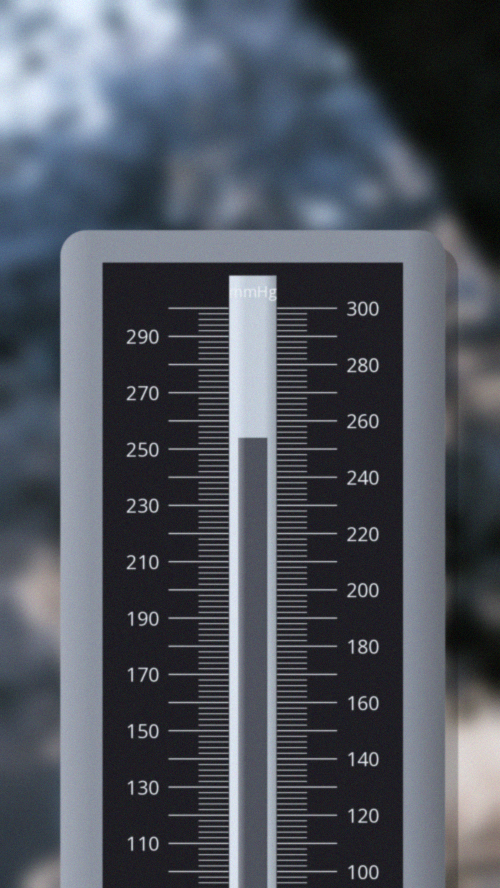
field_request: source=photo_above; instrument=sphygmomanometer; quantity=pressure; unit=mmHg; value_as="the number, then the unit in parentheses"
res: 254 (mmHg)
